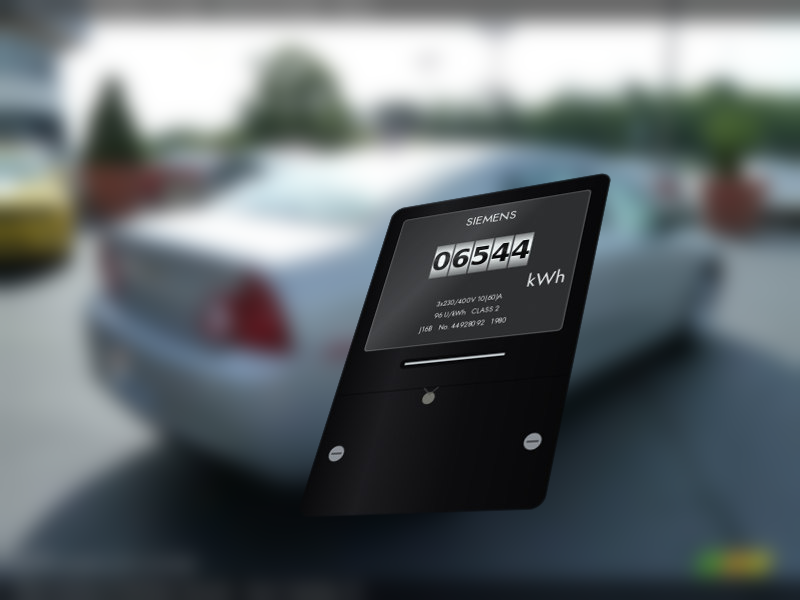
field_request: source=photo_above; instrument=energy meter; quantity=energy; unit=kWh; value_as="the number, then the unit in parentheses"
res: 6544 (kWh)
